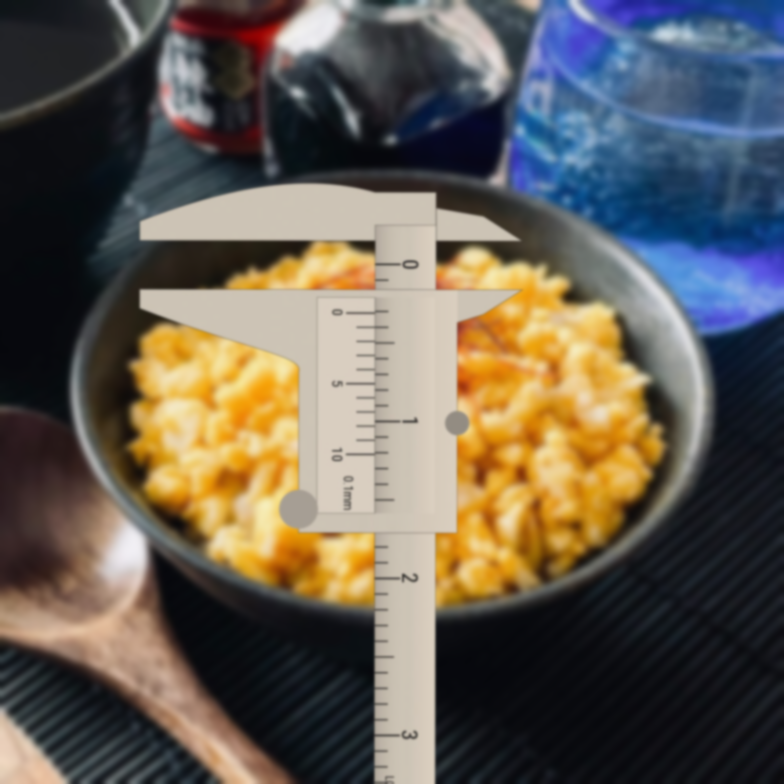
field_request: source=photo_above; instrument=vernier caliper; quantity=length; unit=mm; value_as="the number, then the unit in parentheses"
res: 3.1 (mm)
